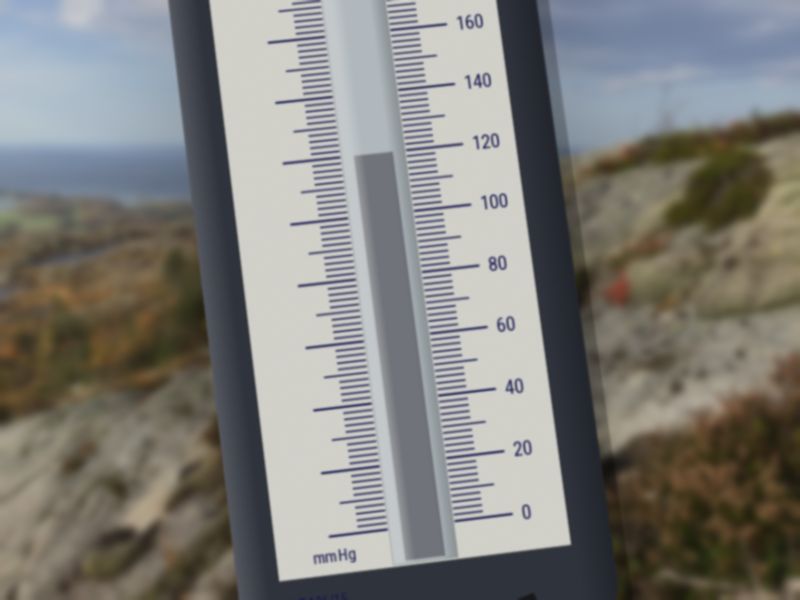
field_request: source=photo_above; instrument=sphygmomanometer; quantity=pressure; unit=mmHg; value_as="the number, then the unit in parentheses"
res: 120 (mmHg)
